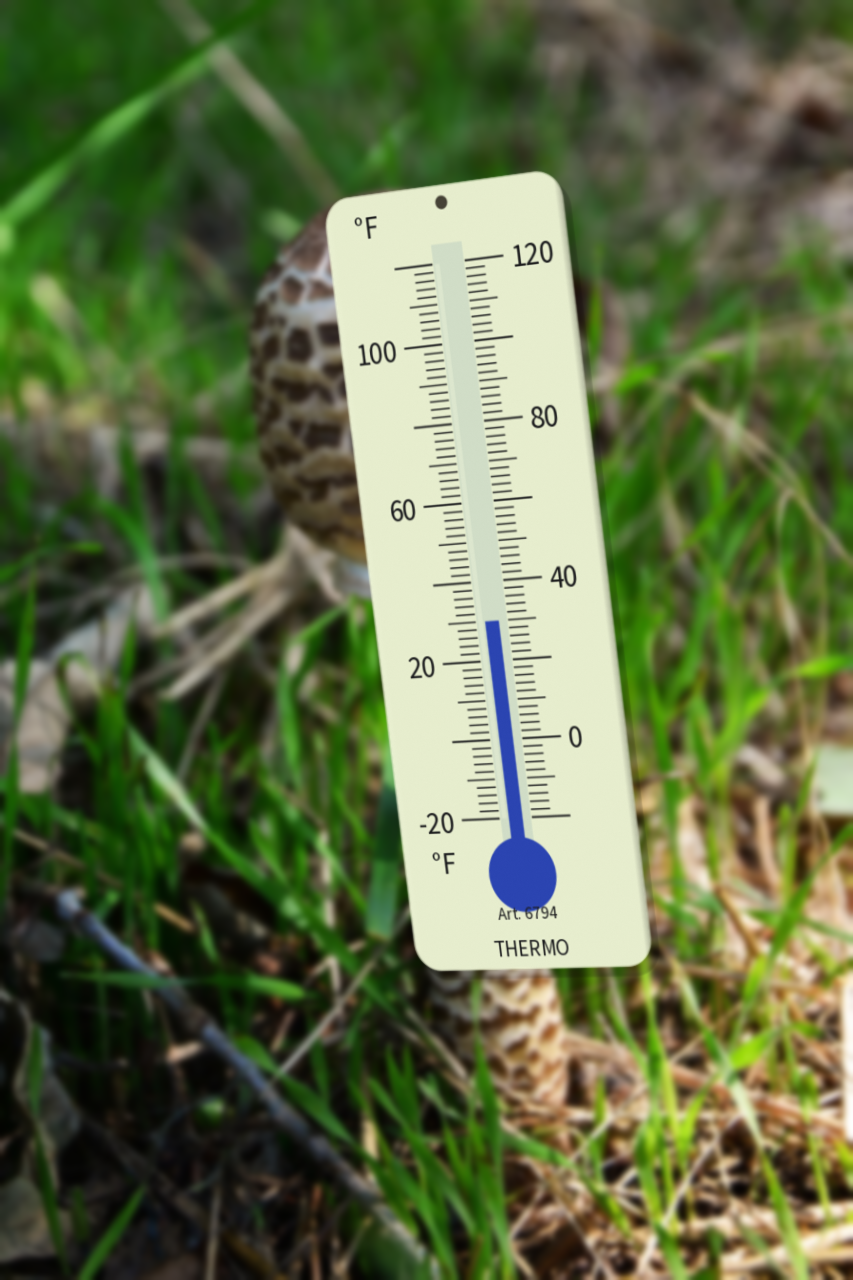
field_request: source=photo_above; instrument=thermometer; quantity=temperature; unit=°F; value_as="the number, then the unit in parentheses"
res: 30 (°F)
